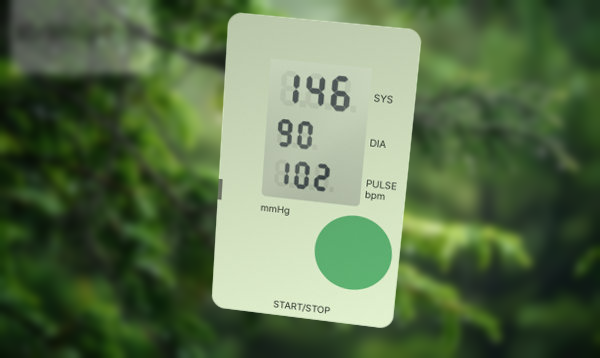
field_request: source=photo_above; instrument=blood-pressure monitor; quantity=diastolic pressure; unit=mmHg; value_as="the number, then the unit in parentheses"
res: 90 (mmHg)
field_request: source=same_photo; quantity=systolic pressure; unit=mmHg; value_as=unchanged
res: 146 (mmHg)
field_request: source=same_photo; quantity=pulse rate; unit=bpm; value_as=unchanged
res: 102 (bpm)
